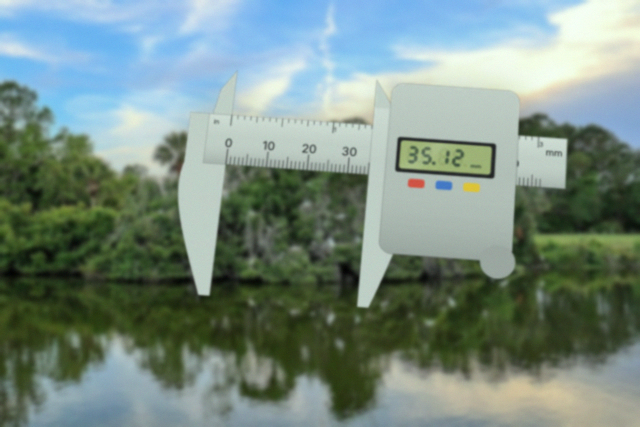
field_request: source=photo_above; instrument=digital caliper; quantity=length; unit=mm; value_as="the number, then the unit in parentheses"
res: 35.12 (mm)
